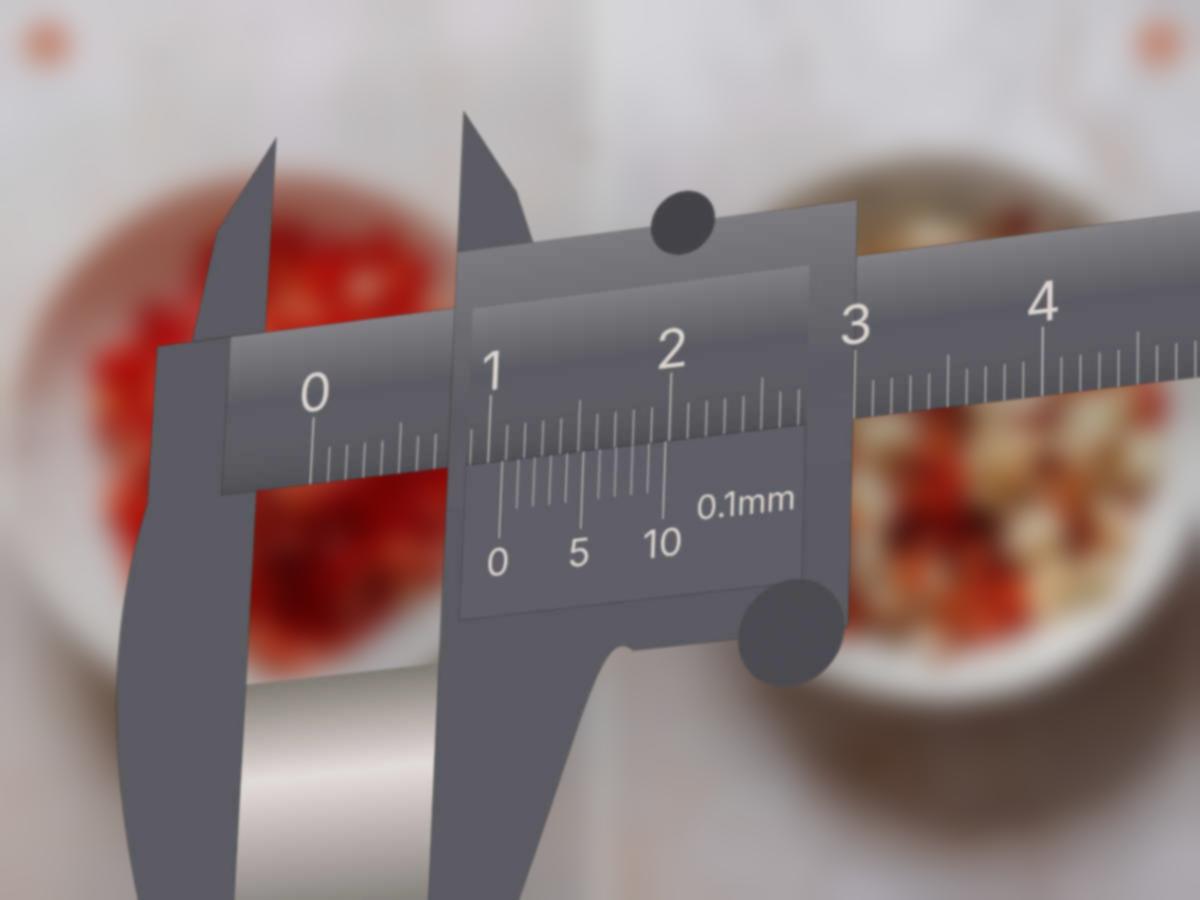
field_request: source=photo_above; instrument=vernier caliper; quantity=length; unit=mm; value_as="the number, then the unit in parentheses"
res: 10.8 (mm)
